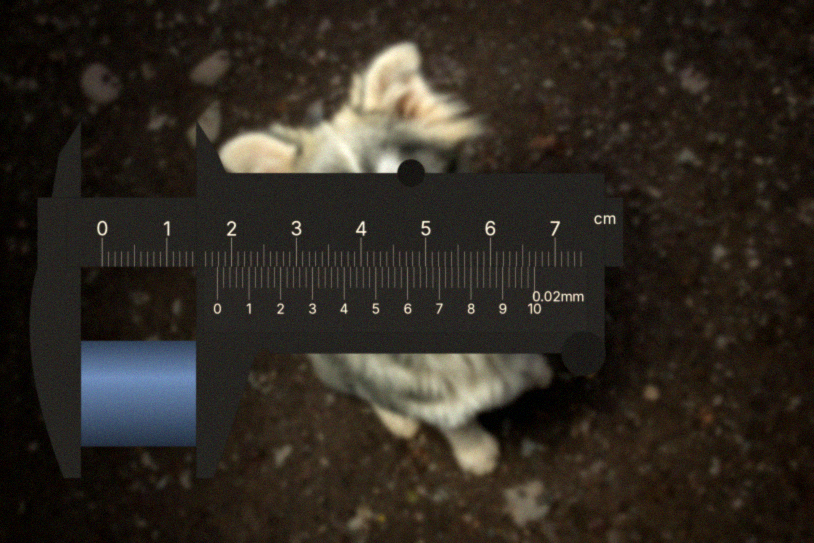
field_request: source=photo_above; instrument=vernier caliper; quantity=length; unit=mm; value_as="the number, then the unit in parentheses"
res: 17.8 (mm)
